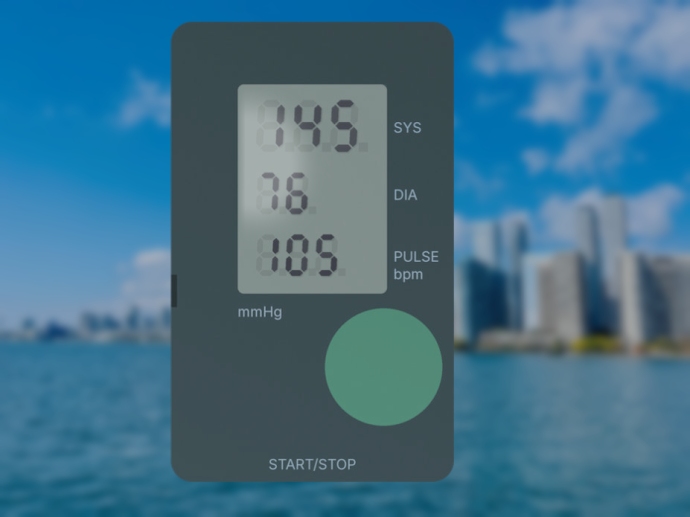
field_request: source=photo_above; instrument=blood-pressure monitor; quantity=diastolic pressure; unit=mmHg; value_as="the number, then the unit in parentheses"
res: 76 (mmHg)
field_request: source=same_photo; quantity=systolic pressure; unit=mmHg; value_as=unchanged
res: 145 (mmHg)
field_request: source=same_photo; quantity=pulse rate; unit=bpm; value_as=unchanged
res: 105 (bpm)
